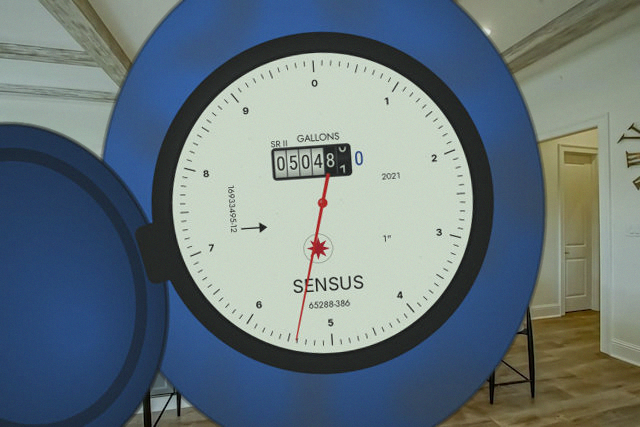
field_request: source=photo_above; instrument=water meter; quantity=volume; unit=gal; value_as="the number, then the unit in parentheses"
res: 504805.4 (gal)
